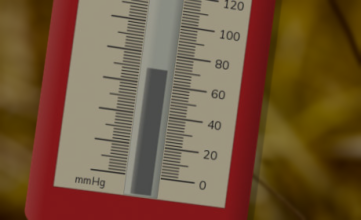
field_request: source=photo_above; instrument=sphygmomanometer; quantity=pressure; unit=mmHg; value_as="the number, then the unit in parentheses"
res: 70 (mmHg)
